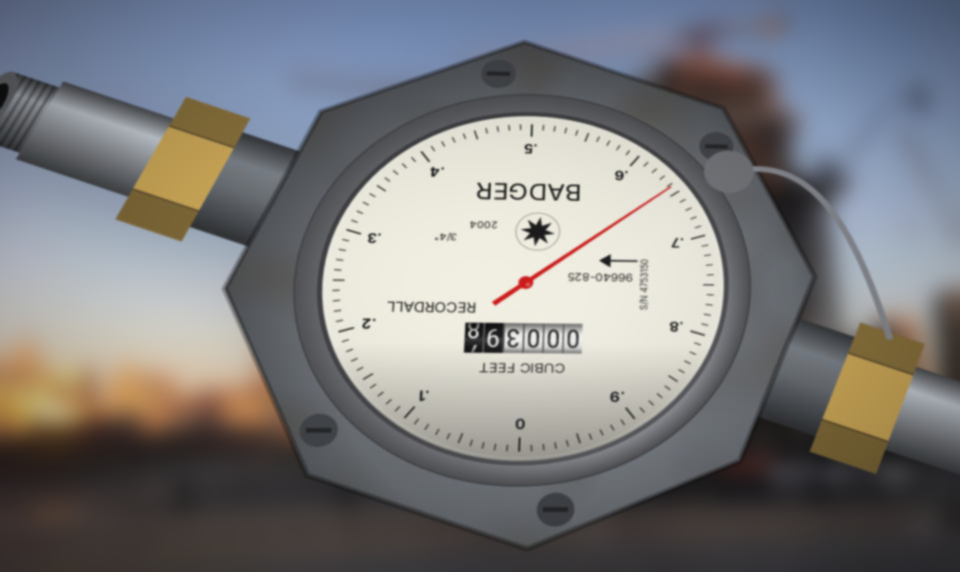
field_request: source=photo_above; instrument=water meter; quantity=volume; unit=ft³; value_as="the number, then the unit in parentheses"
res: 397.64 (ft³)
